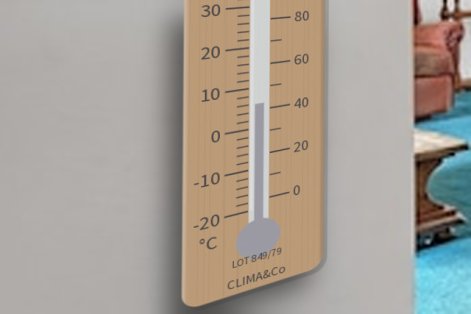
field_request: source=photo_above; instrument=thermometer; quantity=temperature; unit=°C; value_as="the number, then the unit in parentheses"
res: 6 (°C)
